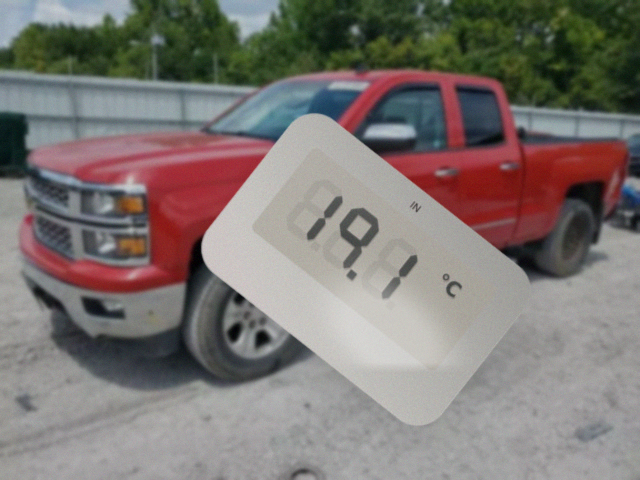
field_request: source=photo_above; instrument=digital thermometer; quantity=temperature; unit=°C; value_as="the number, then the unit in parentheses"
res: 19.1 (°C)
